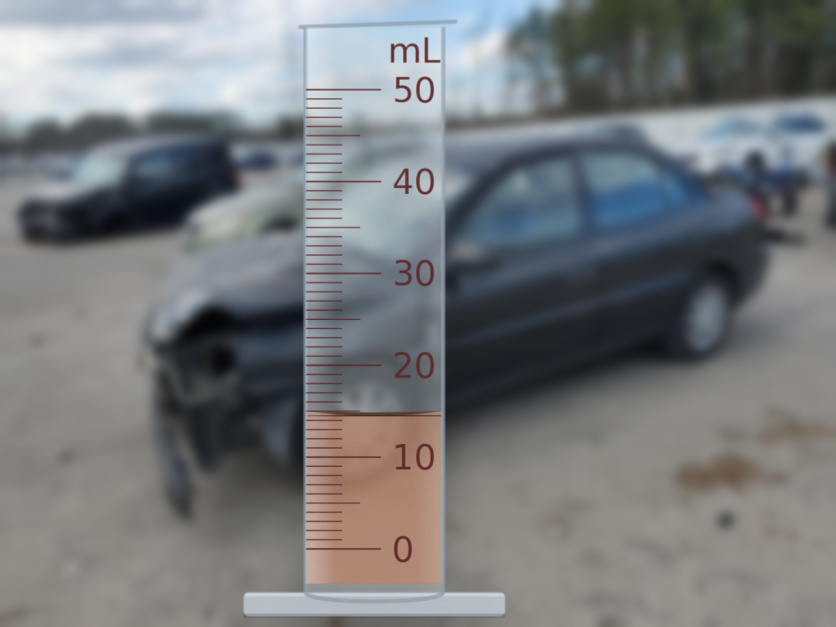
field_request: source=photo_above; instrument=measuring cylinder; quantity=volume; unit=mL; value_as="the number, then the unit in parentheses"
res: 14.5 (mL)
